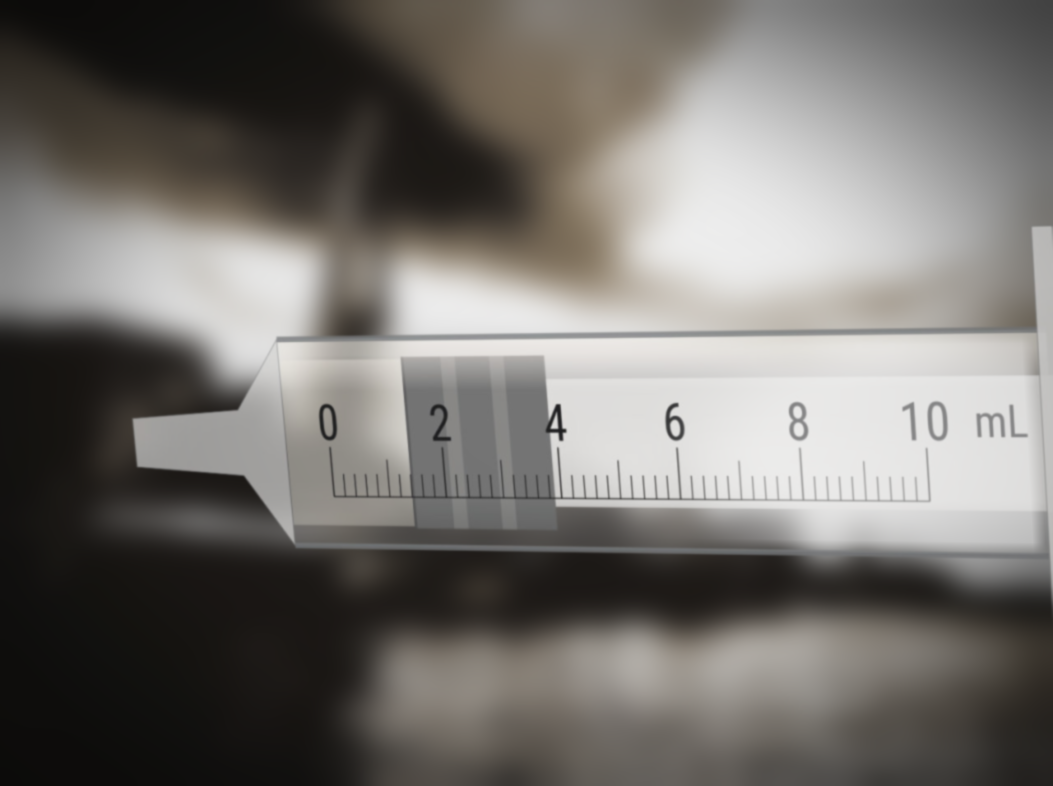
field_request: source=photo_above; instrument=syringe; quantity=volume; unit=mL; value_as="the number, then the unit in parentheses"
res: 1.4 (mL)
